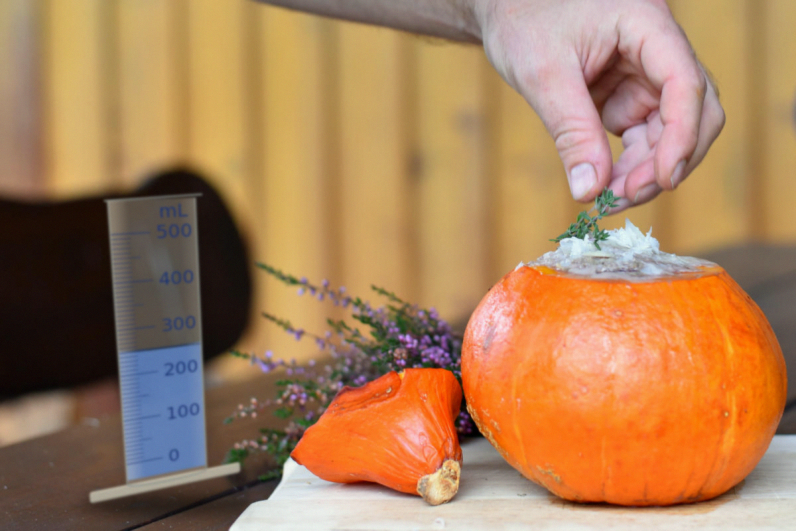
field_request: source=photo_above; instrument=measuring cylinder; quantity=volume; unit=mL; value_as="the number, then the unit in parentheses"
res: 250 (mL)
